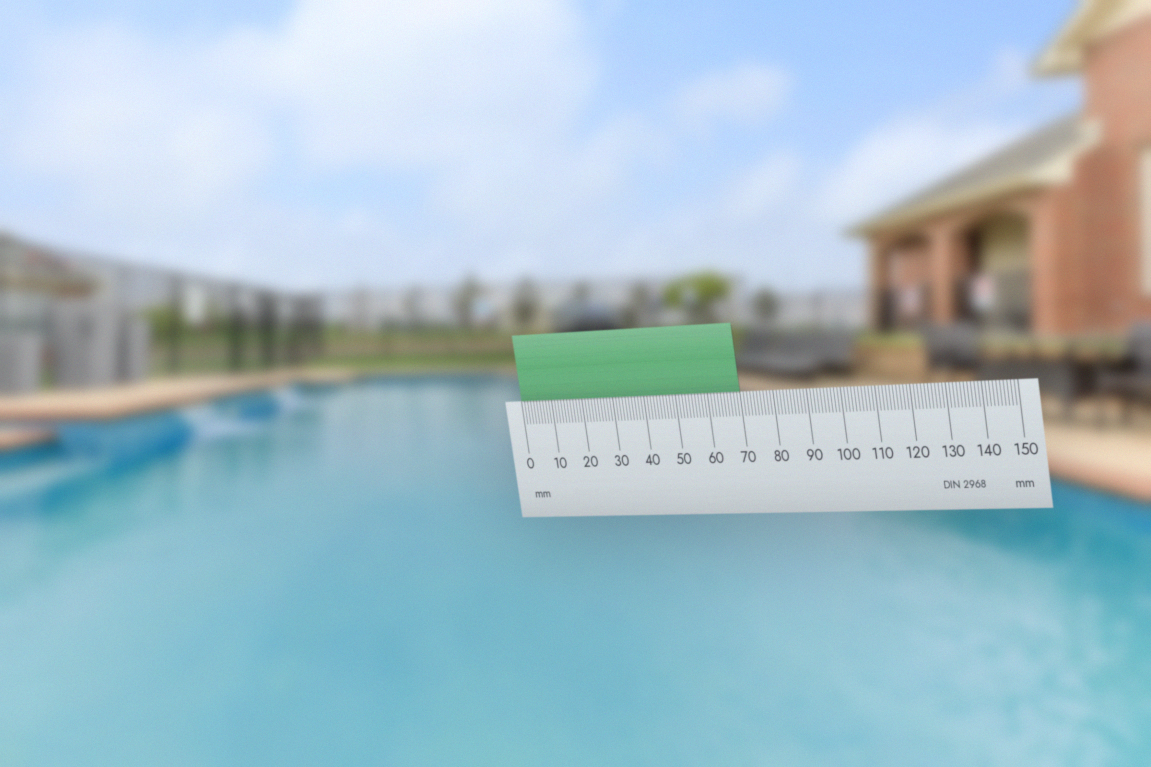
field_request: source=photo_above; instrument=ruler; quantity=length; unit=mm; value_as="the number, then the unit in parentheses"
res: 70 (mm)
